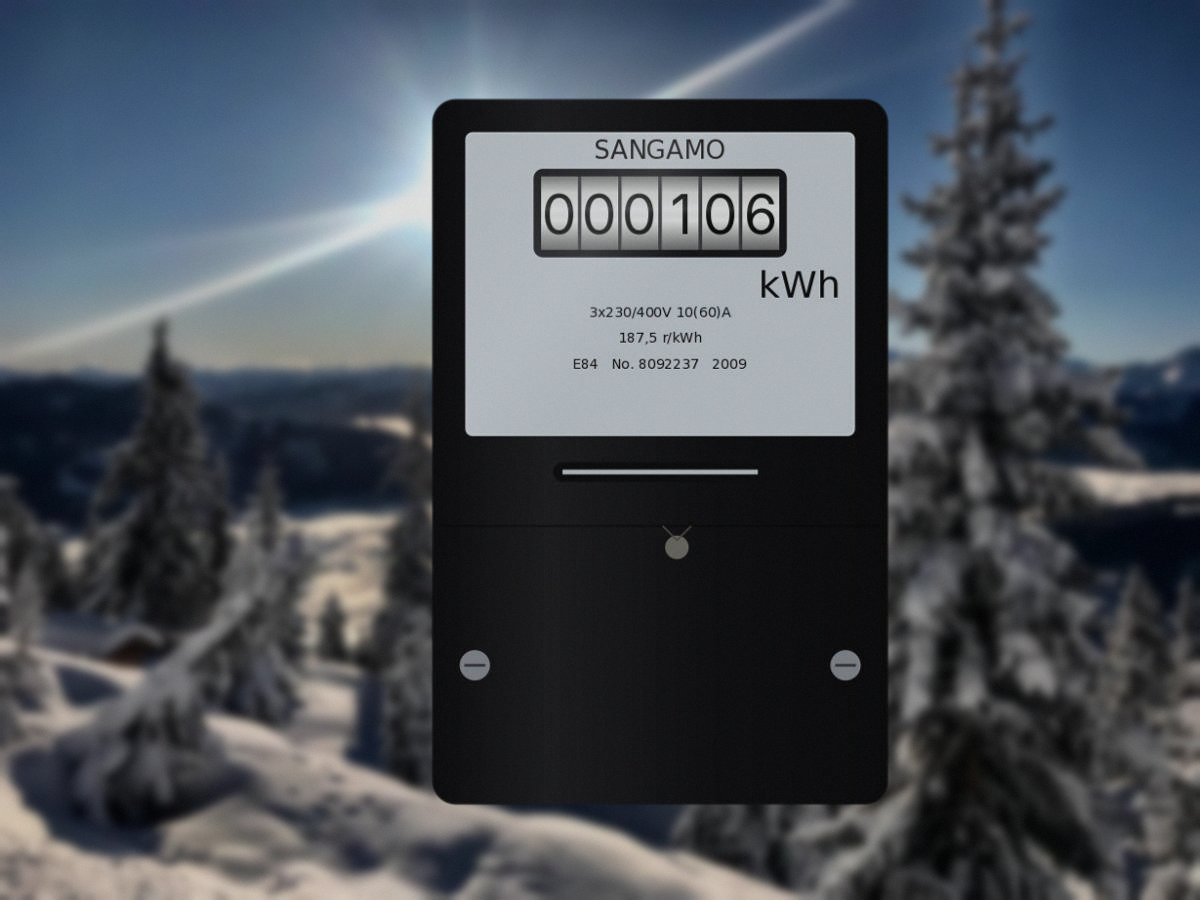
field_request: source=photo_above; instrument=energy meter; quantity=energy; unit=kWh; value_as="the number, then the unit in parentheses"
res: 106 (kWh)
